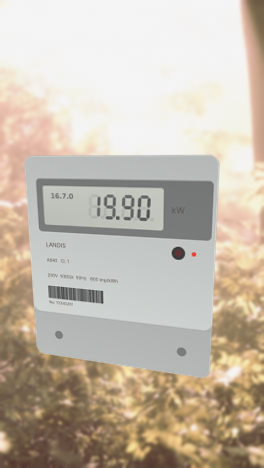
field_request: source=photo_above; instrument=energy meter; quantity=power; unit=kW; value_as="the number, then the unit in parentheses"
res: 19.90 (kW)
